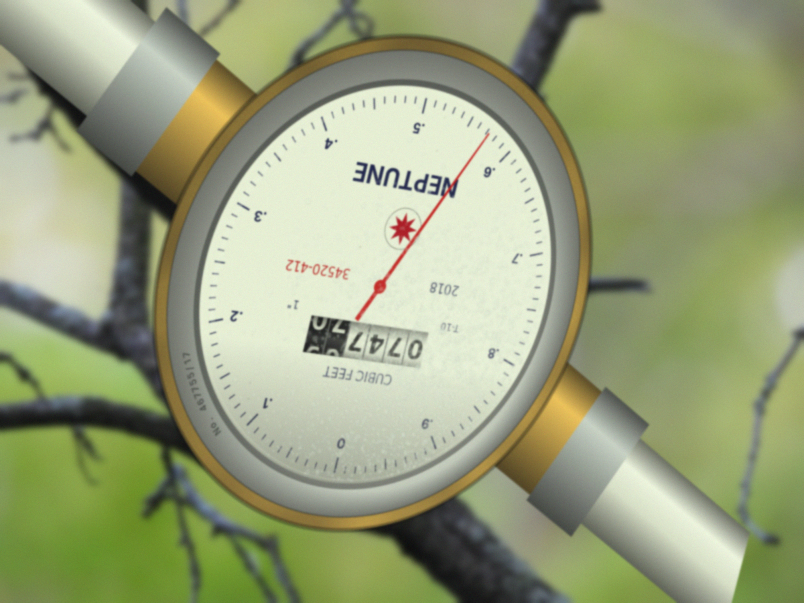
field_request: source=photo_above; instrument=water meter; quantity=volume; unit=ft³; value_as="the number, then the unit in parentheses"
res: 74769.57 (ft³)
